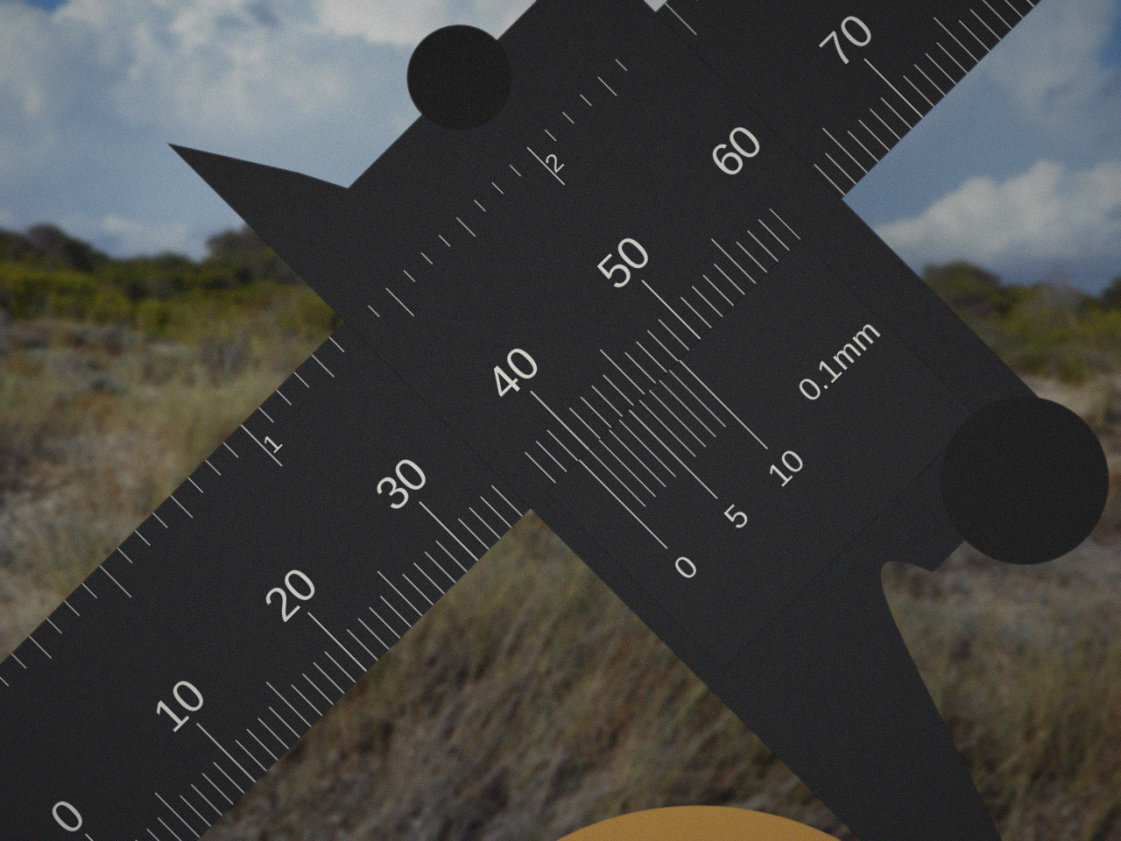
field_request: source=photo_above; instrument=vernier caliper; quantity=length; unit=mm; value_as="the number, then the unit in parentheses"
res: 39.1 (mm)
